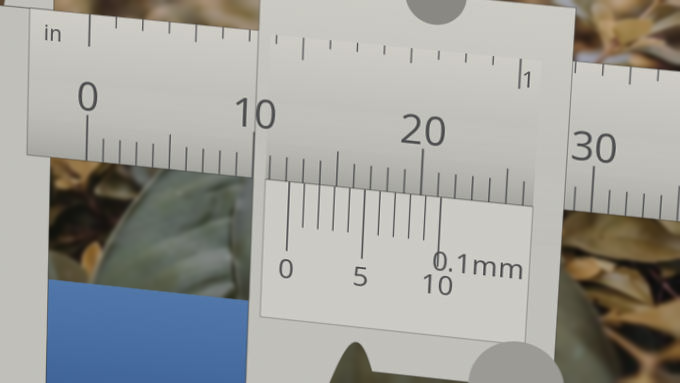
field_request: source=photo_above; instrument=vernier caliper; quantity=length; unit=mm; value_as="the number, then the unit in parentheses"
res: 12.2 (mm)
